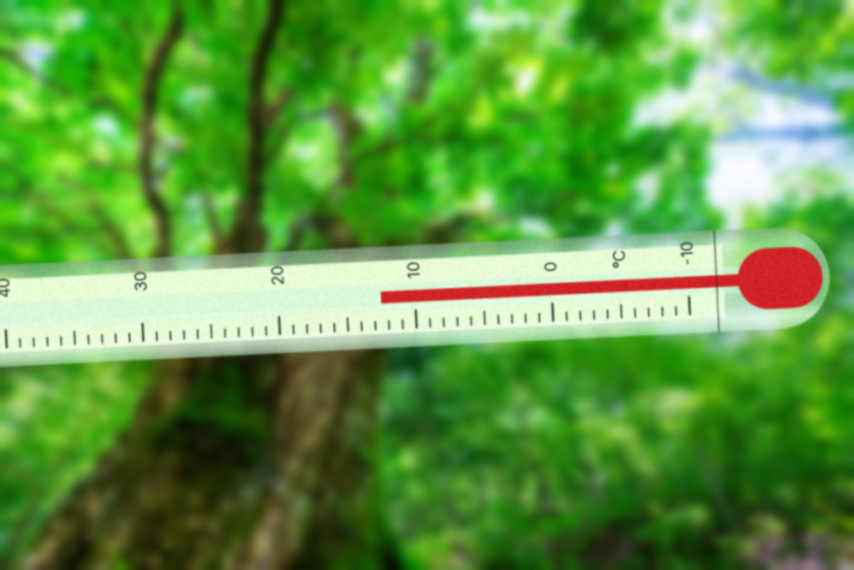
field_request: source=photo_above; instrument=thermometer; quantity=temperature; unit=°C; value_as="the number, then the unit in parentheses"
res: 12.5 (°C)
